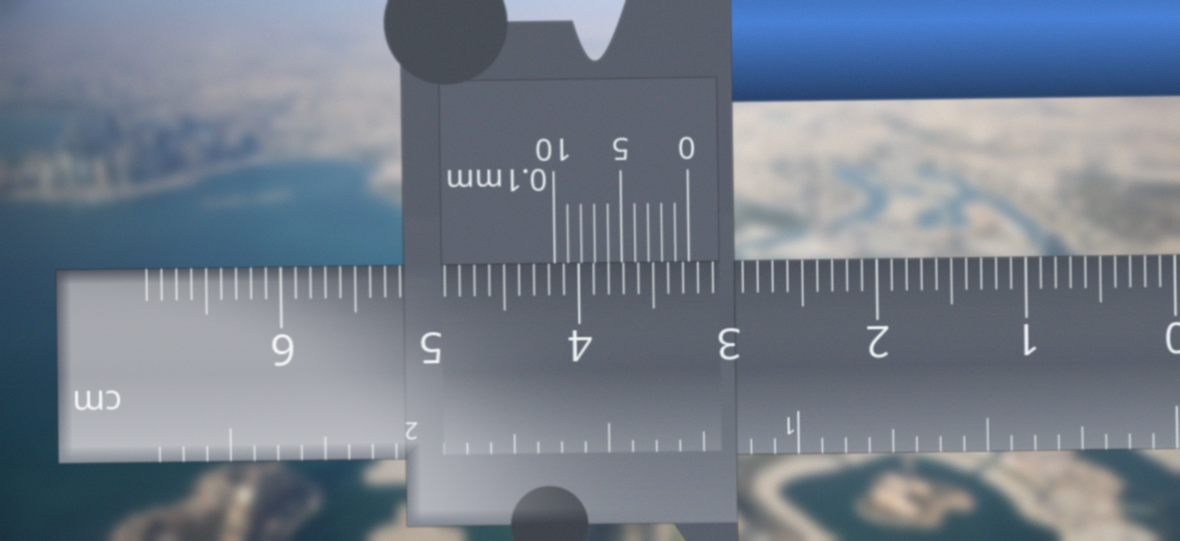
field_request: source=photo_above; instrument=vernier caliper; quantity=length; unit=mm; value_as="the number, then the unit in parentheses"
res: 32.6 (mm)
